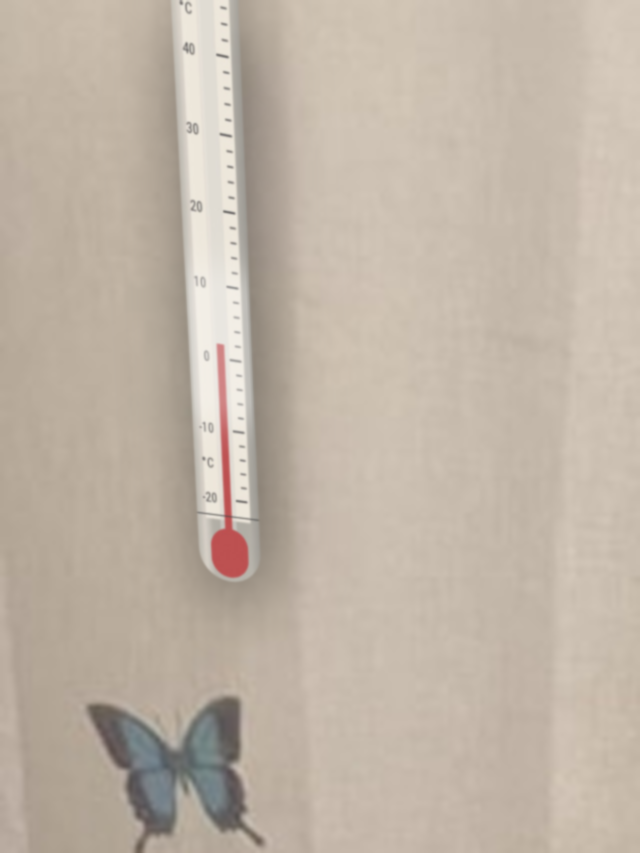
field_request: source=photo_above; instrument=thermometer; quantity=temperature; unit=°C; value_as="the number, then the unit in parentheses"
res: 2 (°C)
